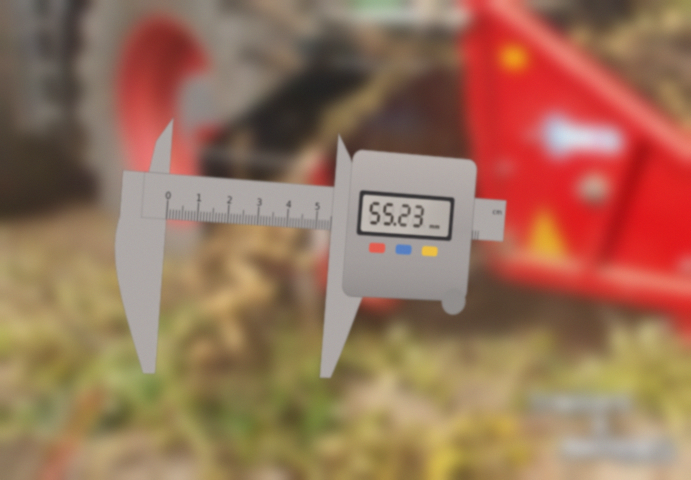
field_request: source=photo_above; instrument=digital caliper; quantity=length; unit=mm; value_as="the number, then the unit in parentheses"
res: 55.23 (mm)
